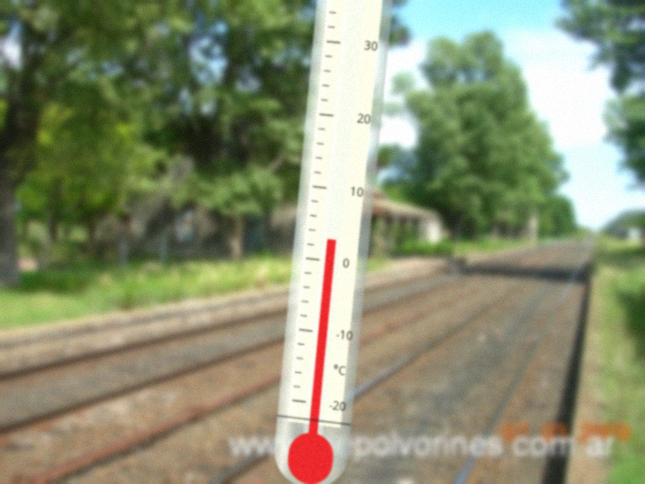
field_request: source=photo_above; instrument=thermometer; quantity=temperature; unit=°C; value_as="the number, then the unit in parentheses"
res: 3 (°C)
